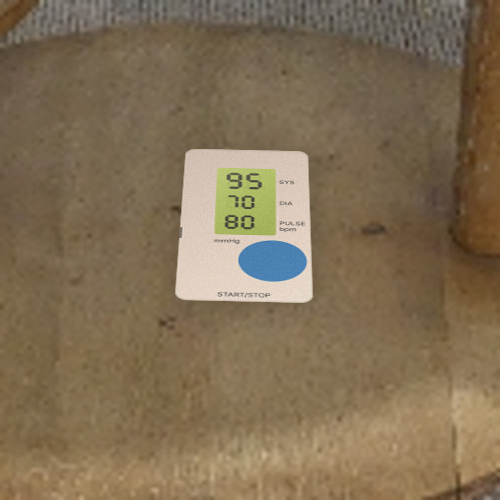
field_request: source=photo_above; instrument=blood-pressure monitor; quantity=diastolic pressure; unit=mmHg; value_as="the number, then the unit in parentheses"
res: 70 (mmHg)
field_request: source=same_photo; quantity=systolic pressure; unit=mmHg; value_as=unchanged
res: 95 (mmHg)
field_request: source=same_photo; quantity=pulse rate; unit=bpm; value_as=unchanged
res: 80 (bpm)
